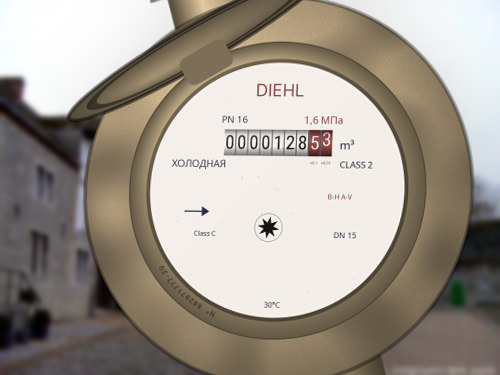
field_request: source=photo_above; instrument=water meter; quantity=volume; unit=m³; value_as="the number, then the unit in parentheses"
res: 128.53 (m³)
